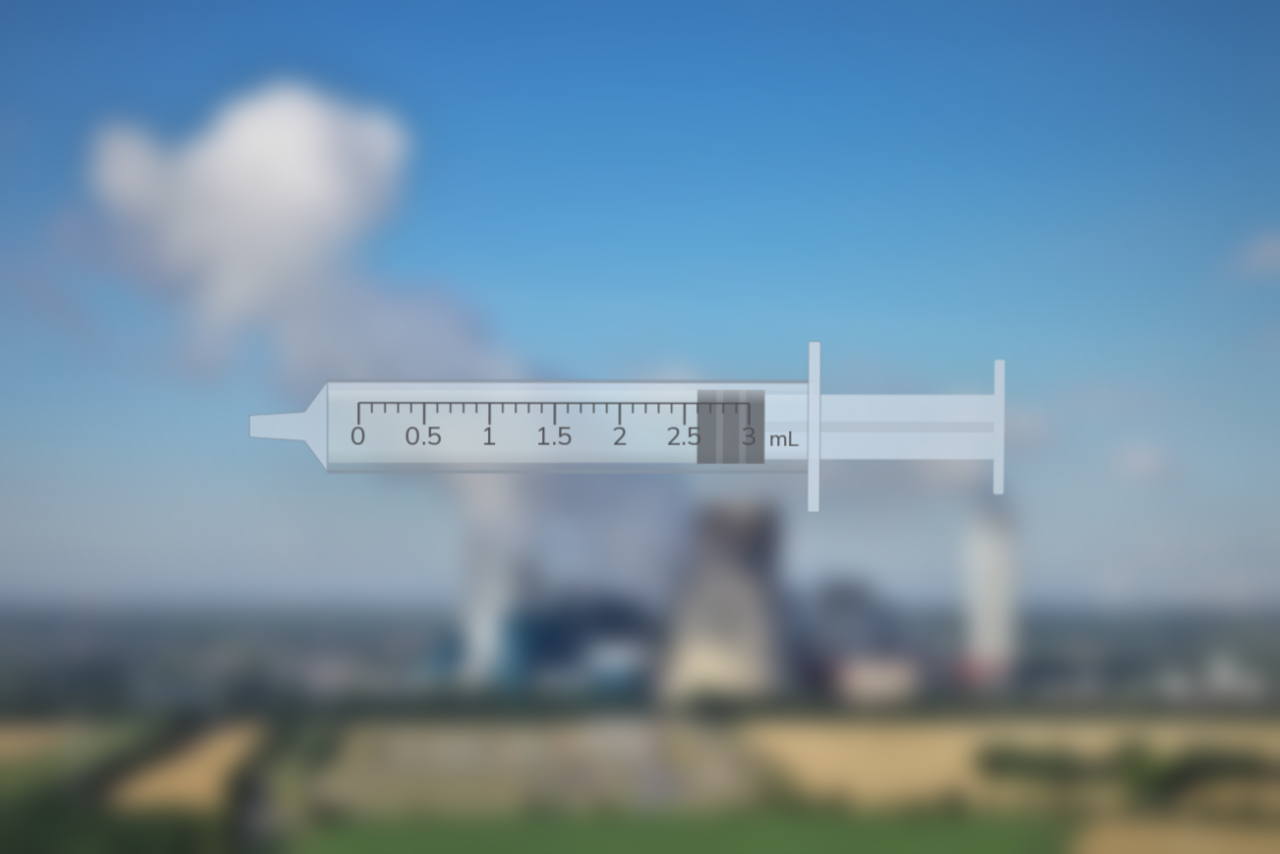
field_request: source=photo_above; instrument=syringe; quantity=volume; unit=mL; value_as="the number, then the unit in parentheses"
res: 2.6 (mL)
